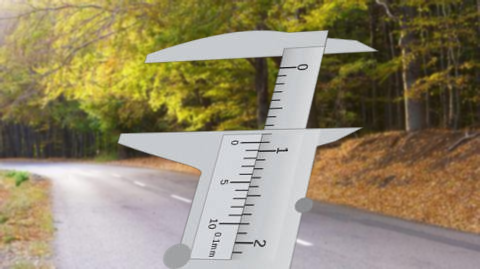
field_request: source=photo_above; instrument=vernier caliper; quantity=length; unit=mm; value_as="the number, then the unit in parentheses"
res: 9.0 (mm)
